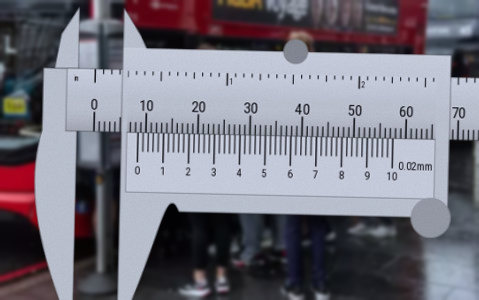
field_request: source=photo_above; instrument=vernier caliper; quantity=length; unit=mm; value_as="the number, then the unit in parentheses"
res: 8.5 (mm)
